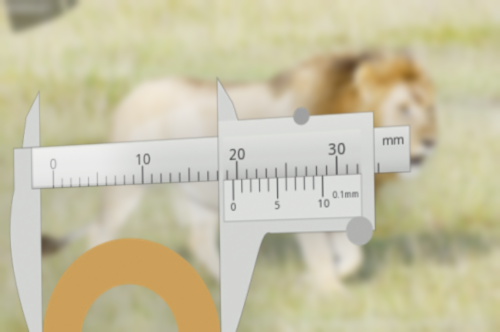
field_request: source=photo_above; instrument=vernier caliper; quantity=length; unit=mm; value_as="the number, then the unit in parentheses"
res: 19.6 (mm)
